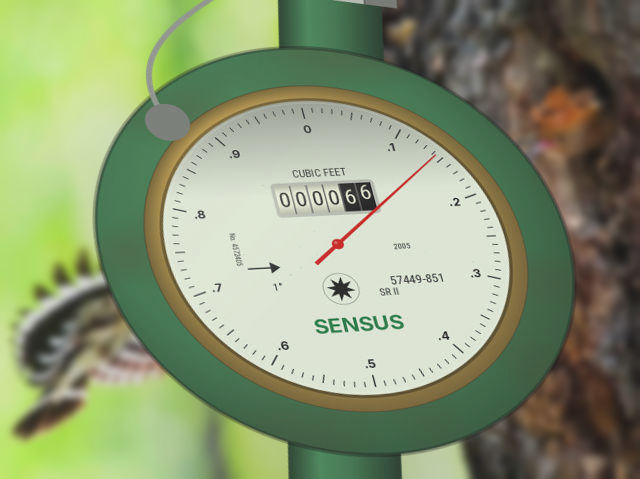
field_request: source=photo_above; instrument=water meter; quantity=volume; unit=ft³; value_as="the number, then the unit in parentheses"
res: 66.14 (ft³)
